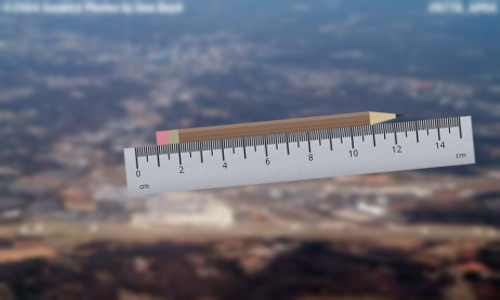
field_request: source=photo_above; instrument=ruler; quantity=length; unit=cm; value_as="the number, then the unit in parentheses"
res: 11.5 (cm)
